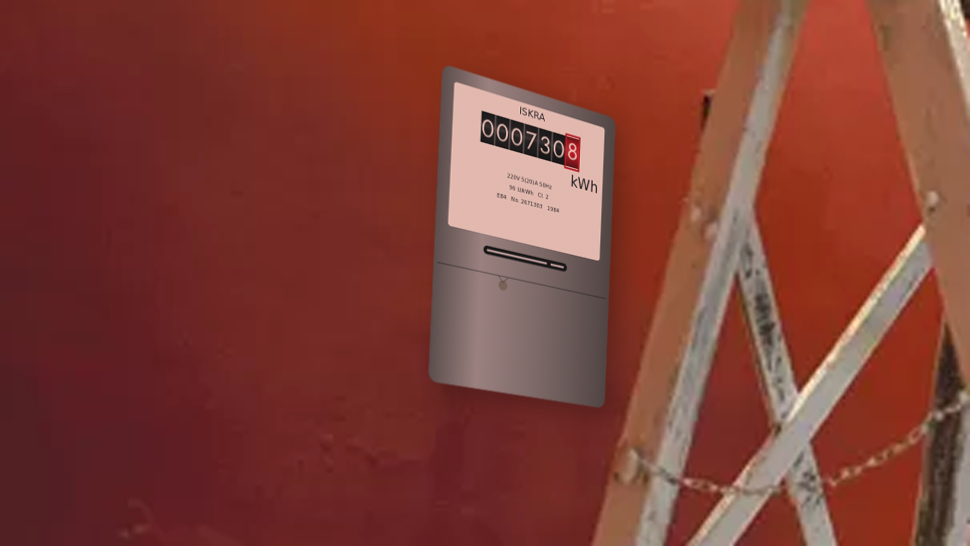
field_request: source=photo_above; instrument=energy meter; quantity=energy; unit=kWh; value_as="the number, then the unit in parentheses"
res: 730.8 (kWh)
